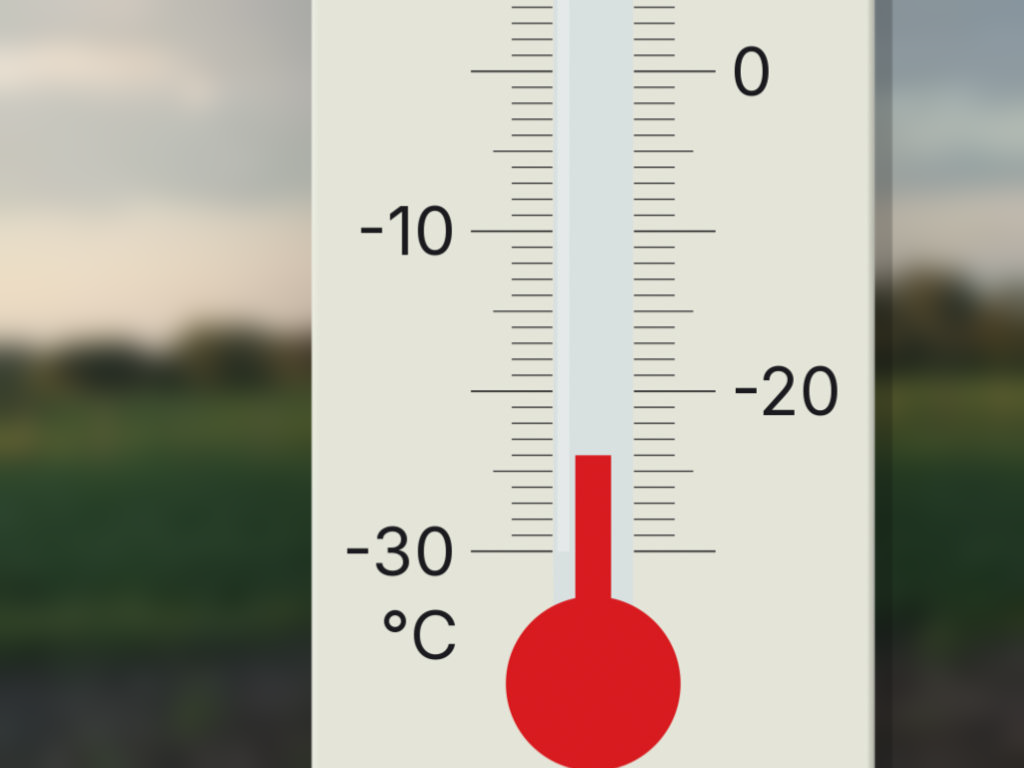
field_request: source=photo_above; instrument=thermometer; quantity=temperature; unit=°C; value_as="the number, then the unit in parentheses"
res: -24 (°C)
